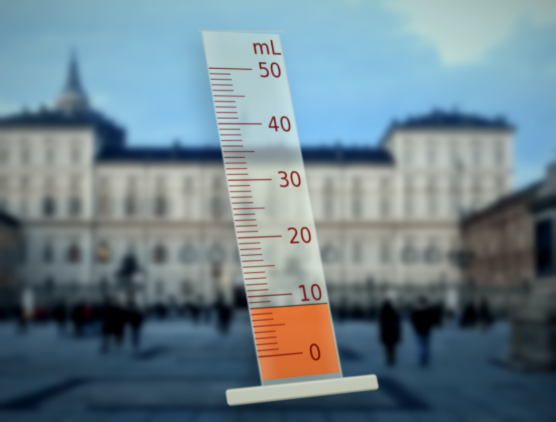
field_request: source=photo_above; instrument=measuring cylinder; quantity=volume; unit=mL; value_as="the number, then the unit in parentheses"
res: 8 (mL)
